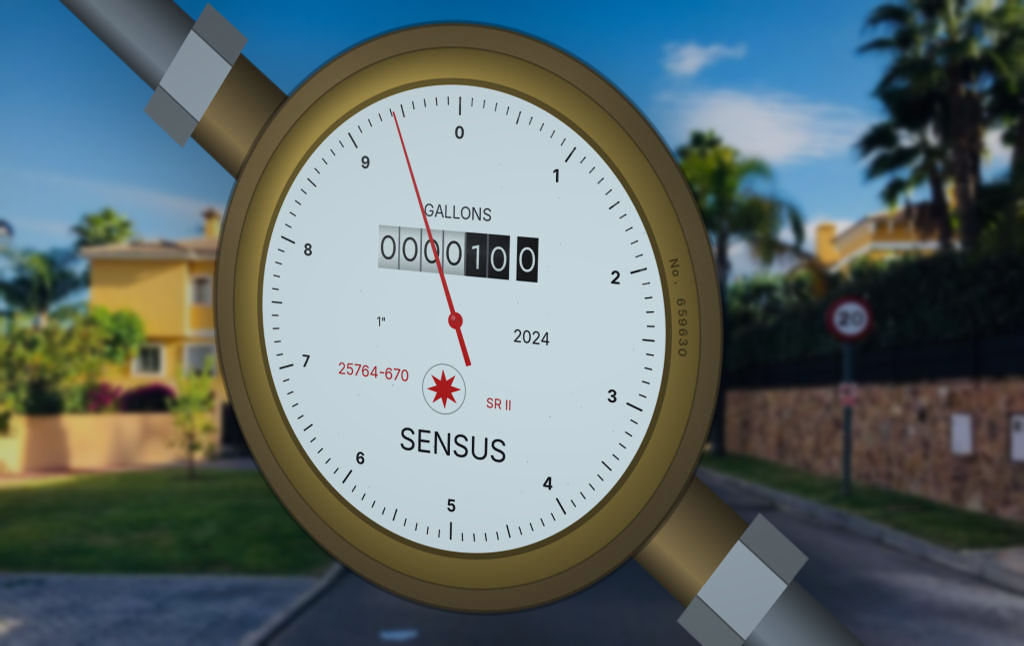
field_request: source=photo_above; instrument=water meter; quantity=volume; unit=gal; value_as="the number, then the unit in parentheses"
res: 99.4 (gal)
